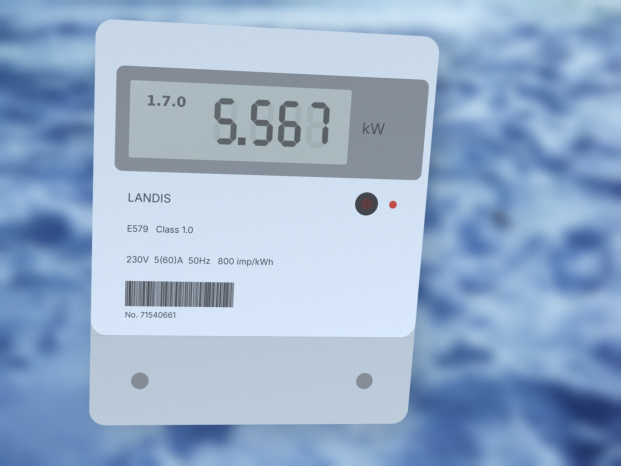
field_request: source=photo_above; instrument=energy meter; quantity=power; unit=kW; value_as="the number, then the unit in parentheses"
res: 5.567 (kW)
